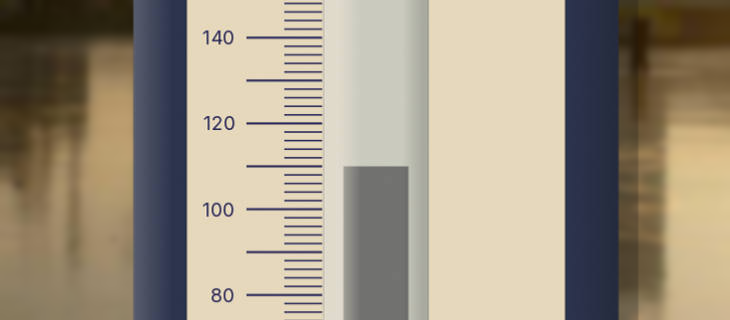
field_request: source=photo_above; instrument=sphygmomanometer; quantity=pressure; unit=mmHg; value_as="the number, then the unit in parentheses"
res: 110 (mmHg)
